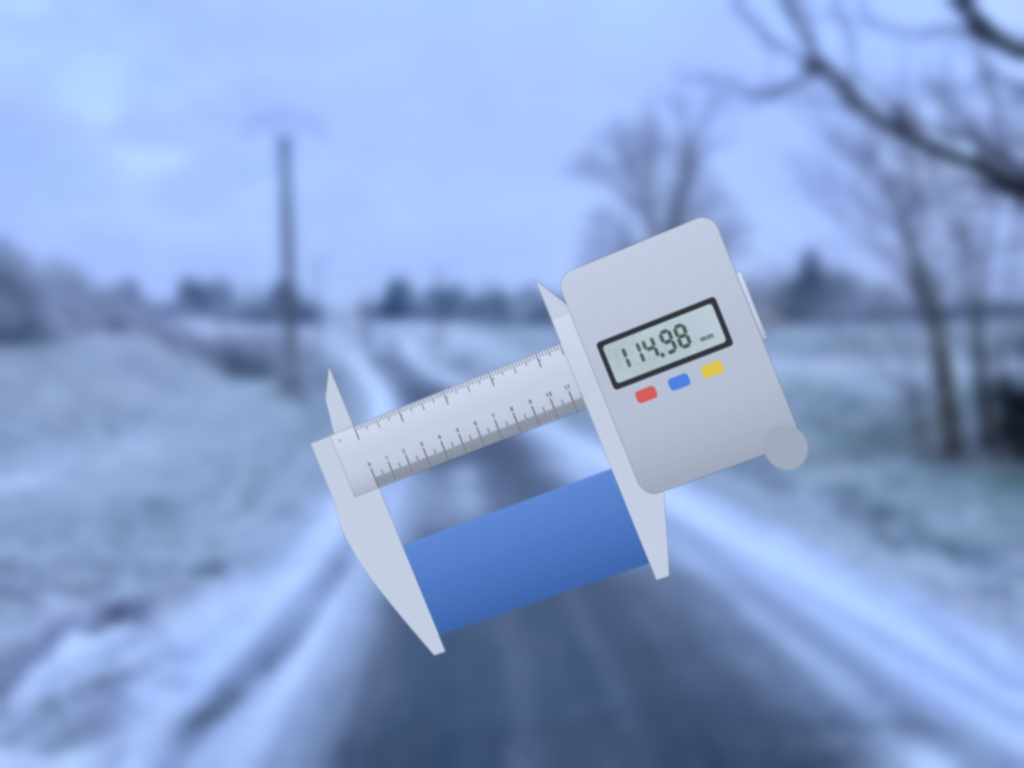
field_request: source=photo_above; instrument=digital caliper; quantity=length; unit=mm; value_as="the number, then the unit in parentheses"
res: 114.98 (mm)
